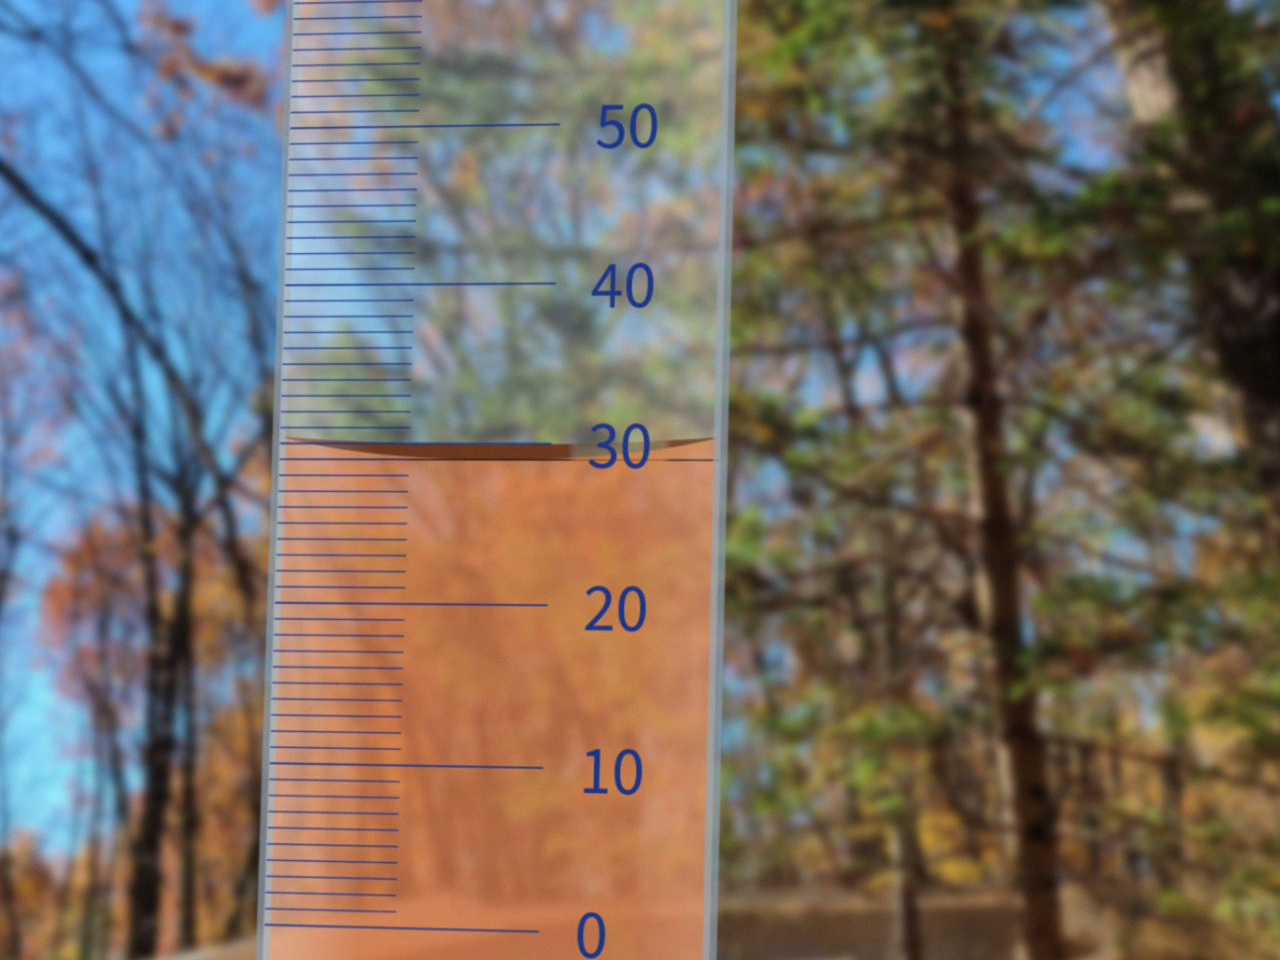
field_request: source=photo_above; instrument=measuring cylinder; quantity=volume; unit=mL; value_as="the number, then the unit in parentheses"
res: 29 (mL)
